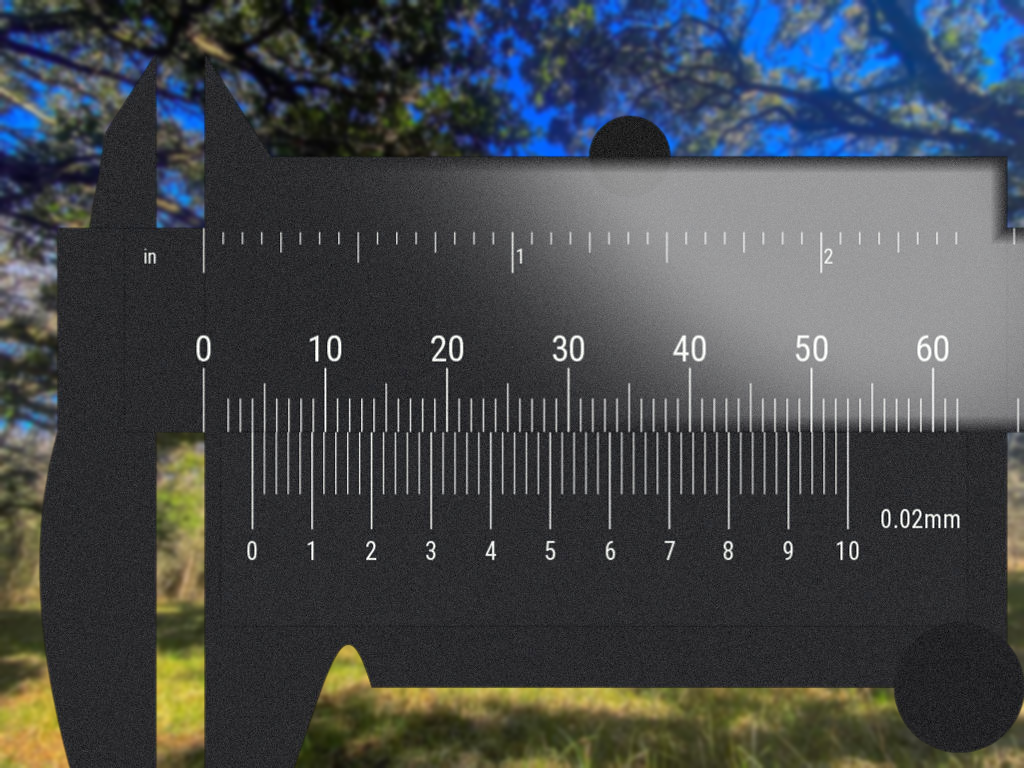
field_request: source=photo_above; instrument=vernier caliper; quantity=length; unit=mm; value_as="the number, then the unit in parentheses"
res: 4.0 (mm)
